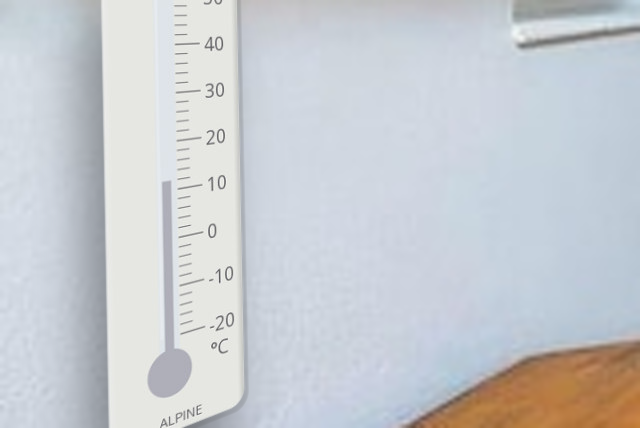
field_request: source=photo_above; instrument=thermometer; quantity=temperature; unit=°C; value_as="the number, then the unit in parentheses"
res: 12 (°C)
